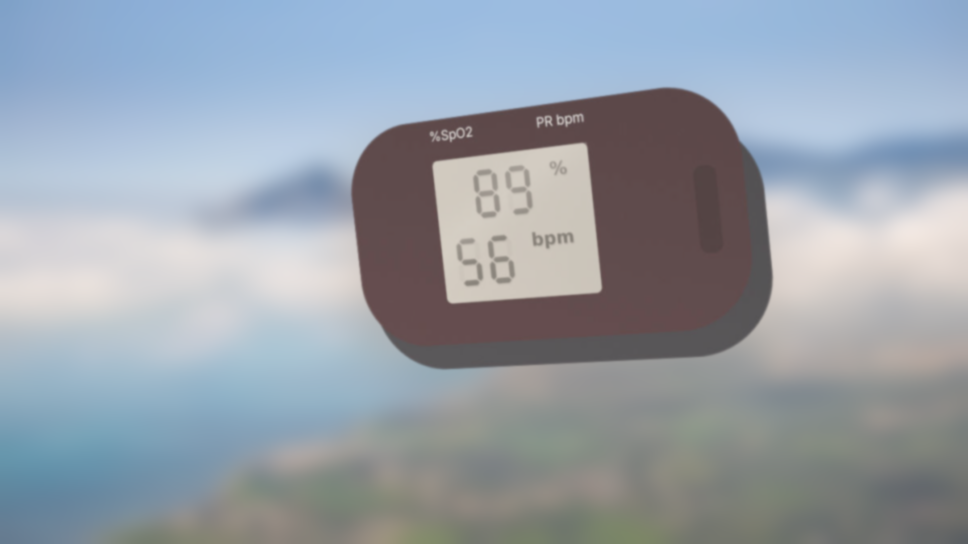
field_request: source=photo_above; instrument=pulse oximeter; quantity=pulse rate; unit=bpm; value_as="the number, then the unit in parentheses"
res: 56 (bpm)
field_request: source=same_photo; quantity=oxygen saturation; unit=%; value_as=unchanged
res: 89 (%)
